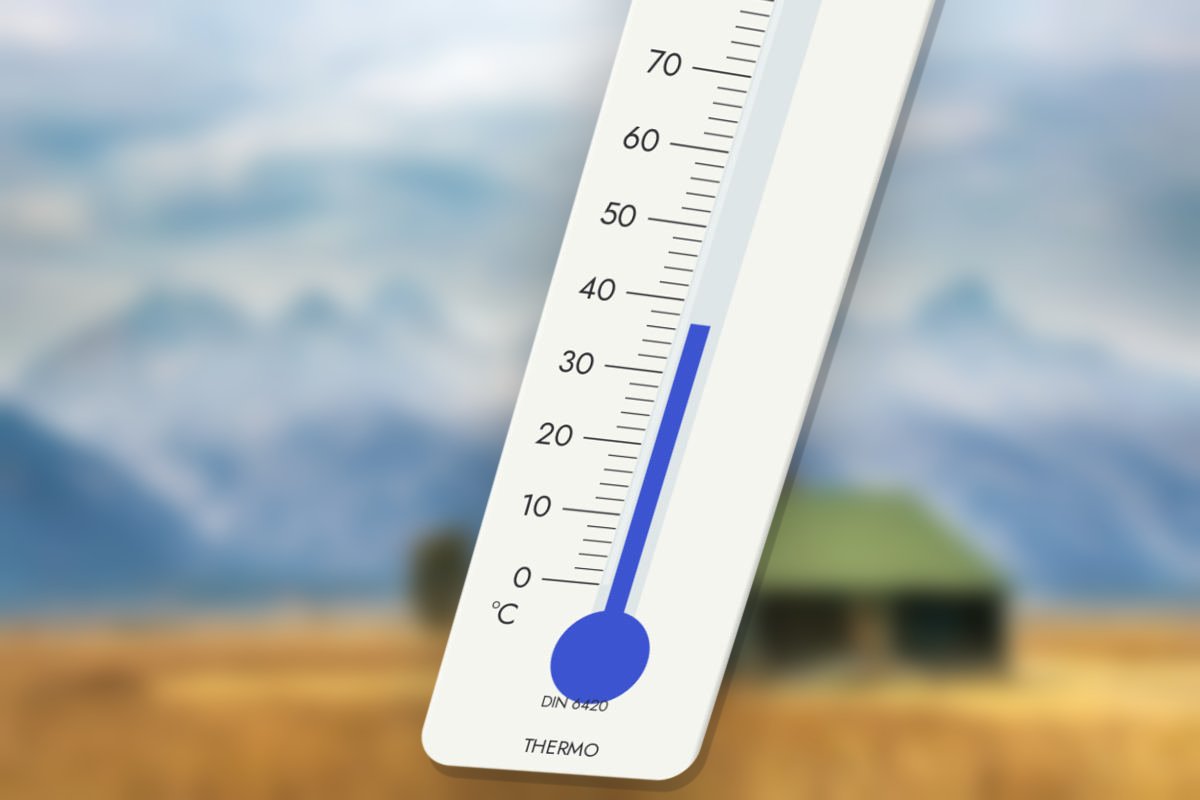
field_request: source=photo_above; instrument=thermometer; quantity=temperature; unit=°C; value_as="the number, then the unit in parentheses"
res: 37 (°C)
